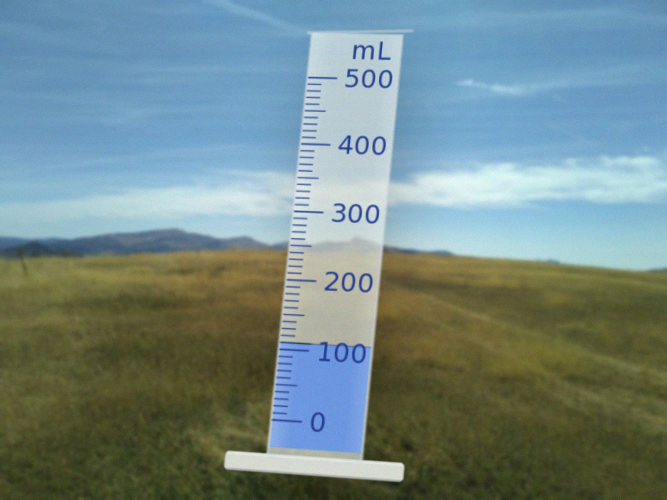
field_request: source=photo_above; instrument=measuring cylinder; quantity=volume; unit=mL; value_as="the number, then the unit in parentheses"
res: 110 (mL)
